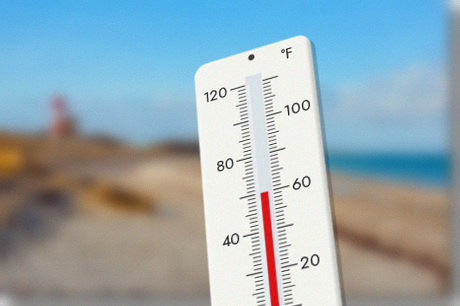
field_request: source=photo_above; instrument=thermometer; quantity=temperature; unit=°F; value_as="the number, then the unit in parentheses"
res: 60 (°F)
